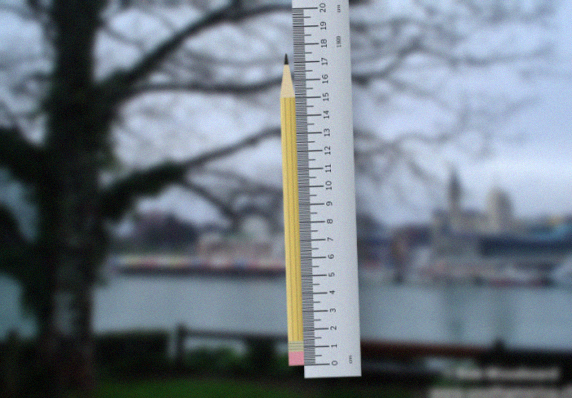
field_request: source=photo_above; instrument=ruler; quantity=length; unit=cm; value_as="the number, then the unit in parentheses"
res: 17.5 (cm)
